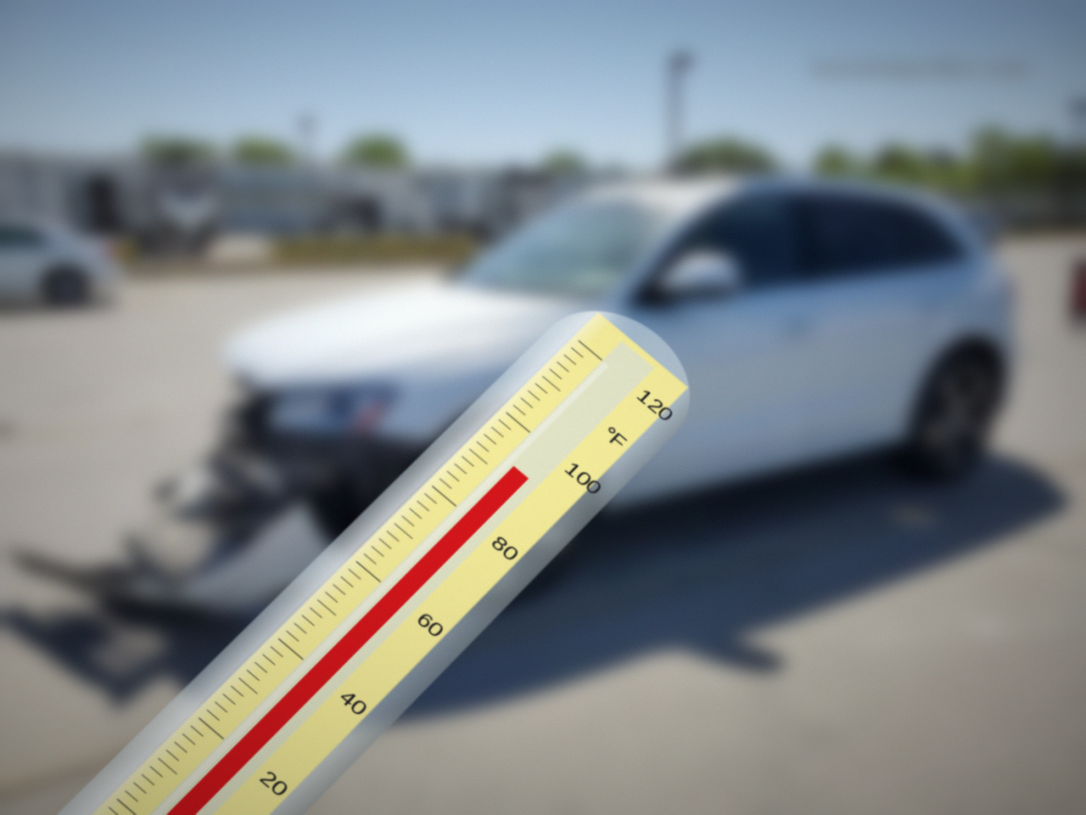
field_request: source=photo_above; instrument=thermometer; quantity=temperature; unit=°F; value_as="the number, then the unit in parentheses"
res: 93 (°F)
